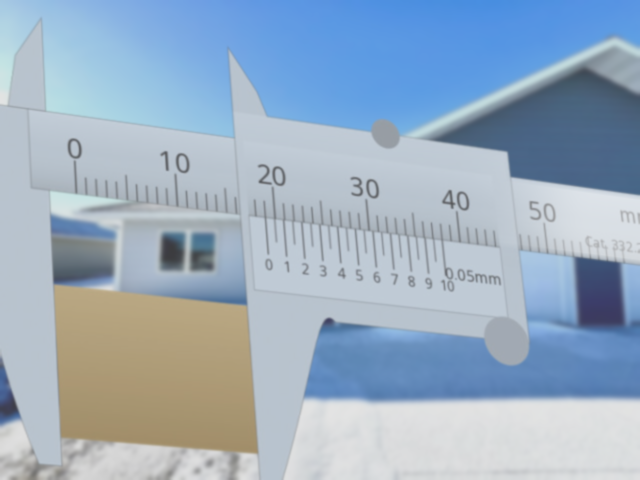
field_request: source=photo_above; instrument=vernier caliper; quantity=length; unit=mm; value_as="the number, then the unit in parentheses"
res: 19.0 (mm)
